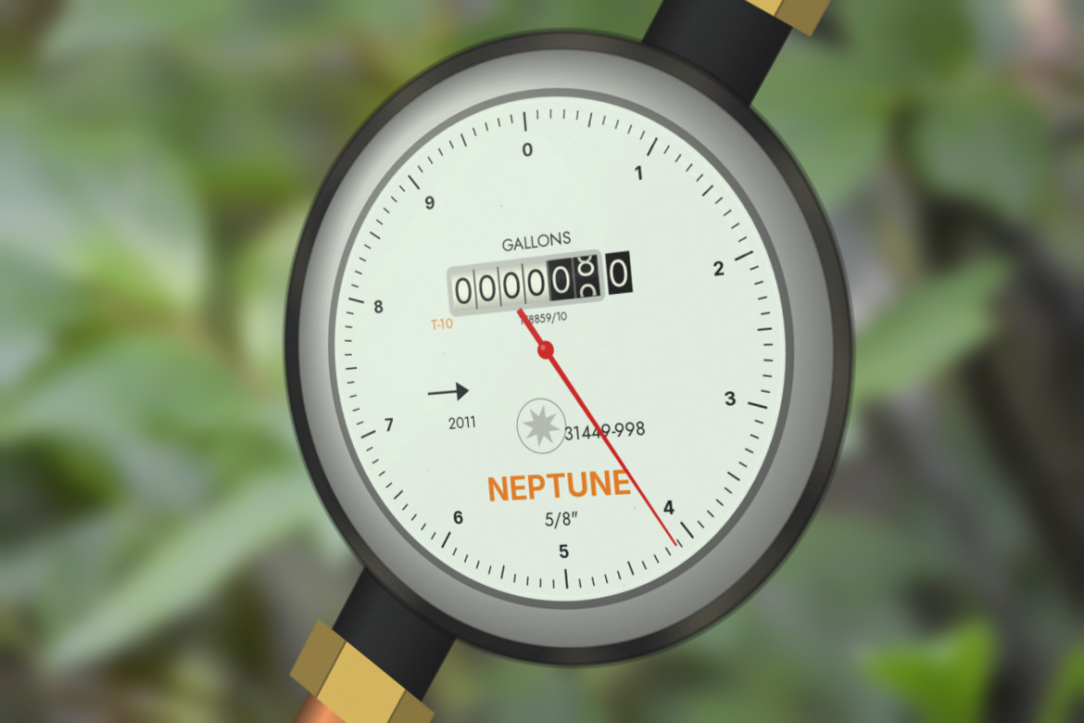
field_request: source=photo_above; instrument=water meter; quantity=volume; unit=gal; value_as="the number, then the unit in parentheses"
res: 84.1 (gal)
